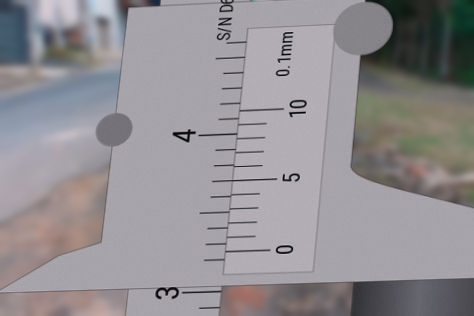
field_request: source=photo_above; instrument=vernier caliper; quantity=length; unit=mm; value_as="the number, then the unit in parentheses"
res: 32.5 (mm)
